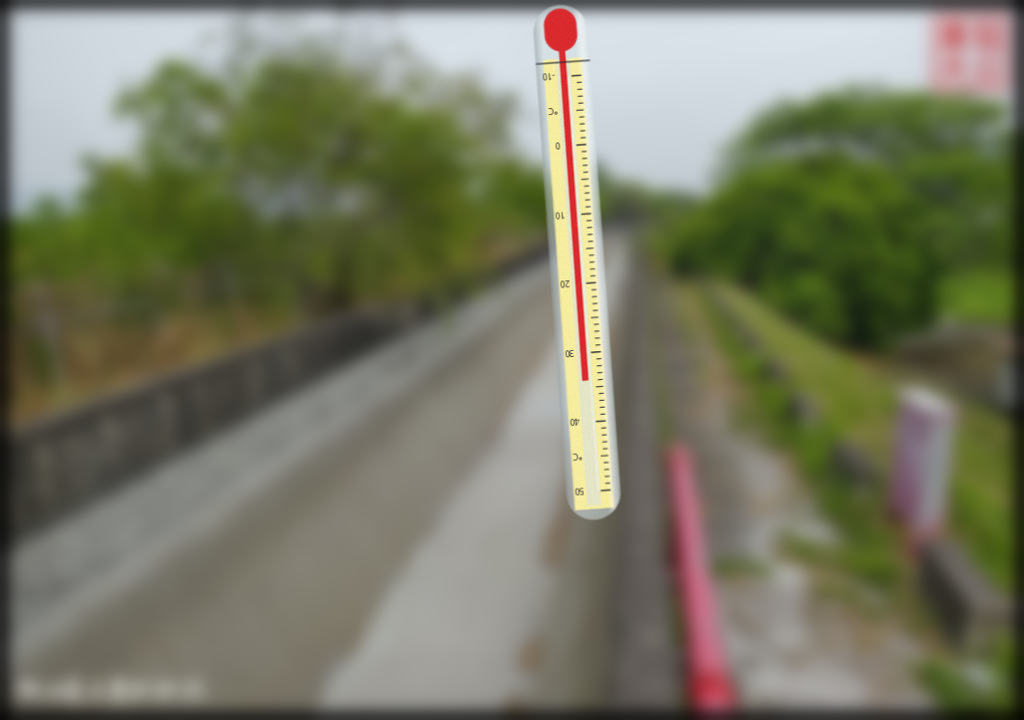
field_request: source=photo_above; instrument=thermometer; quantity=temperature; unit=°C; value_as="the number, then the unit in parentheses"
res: 34 (°C)
